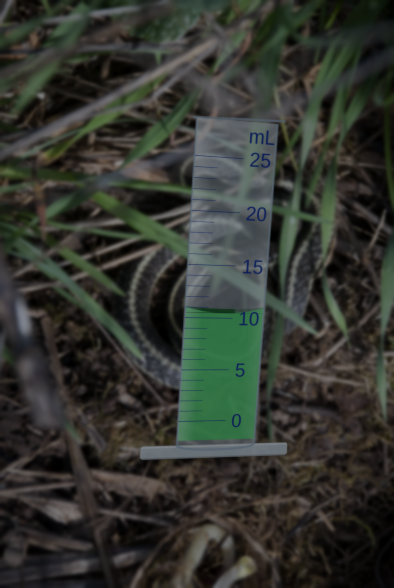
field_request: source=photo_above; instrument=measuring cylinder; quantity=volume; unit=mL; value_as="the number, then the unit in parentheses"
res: 10.5 (mL)
